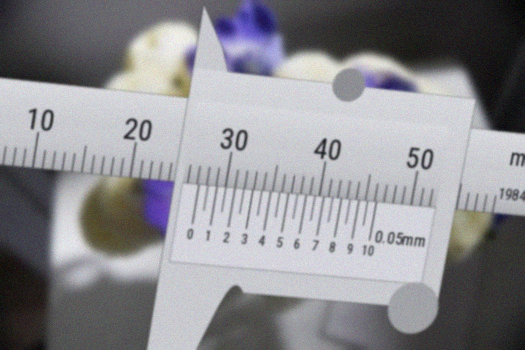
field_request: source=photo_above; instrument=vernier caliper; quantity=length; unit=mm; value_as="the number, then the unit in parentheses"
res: 27.2 (mm)
